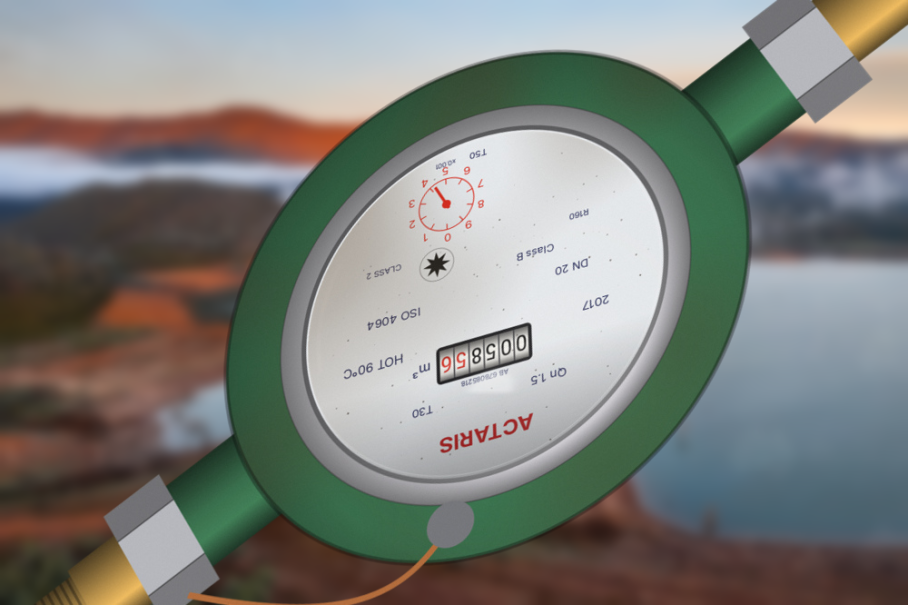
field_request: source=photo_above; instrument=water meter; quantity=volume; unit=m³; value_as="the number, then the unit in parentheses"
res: 58.564 (m³)
